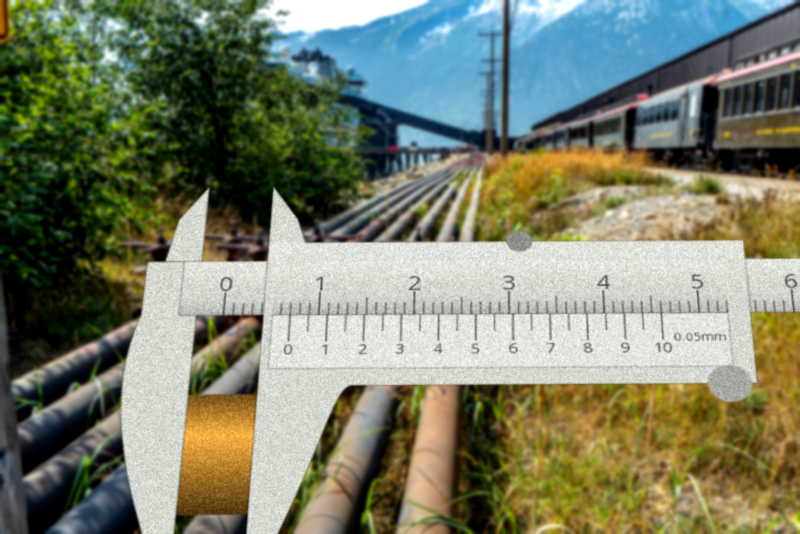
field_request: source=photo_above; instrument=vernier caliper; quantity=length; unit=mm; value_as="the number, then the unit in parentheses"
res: 7.0 (mm)
